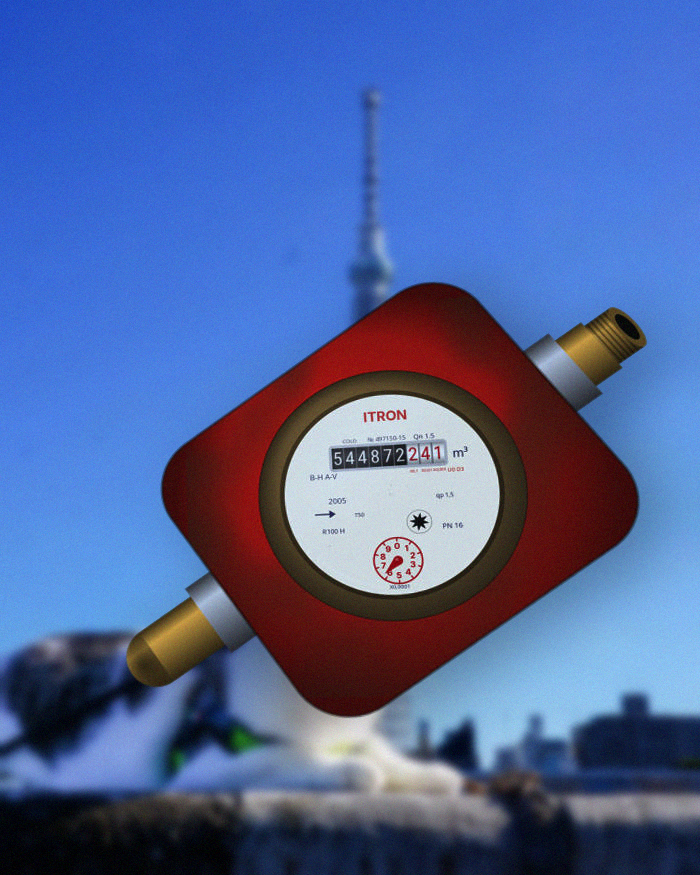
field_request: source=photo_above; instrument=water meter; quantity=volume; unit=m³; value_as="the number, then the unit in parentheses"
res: 544872.2416 (m³)
